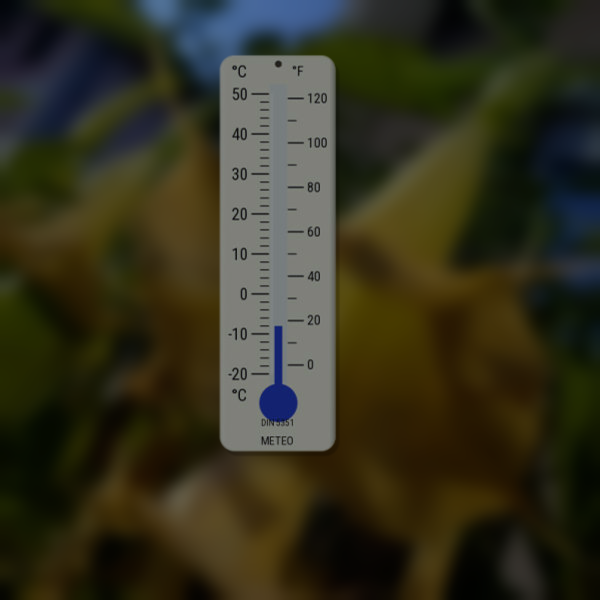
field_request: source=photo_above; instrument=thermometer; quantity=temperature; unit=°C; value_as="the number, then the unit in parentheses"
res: -8 (°C)
